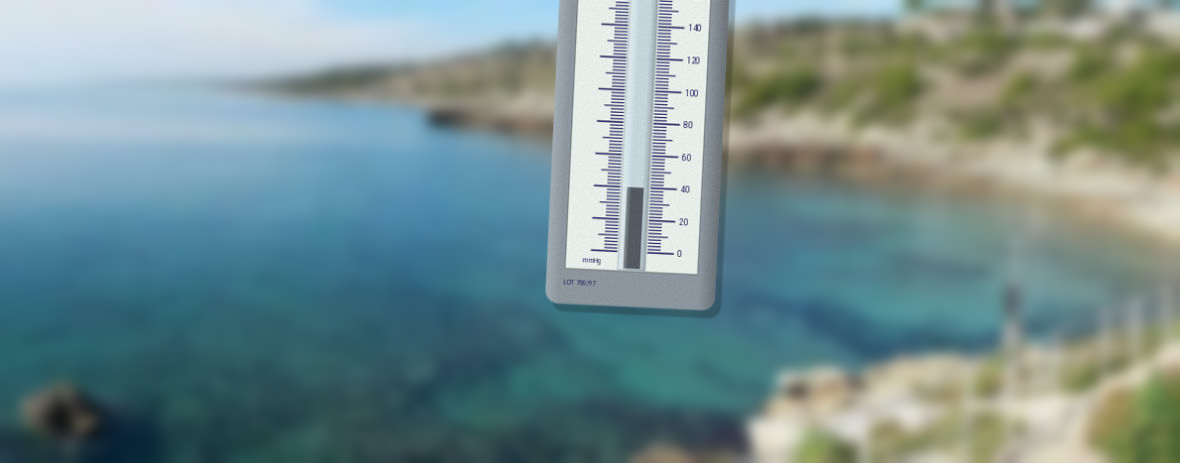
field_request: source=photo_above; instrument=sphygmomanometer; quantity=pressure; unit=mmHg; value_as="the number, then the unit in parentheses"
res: 40 (mmHg)
